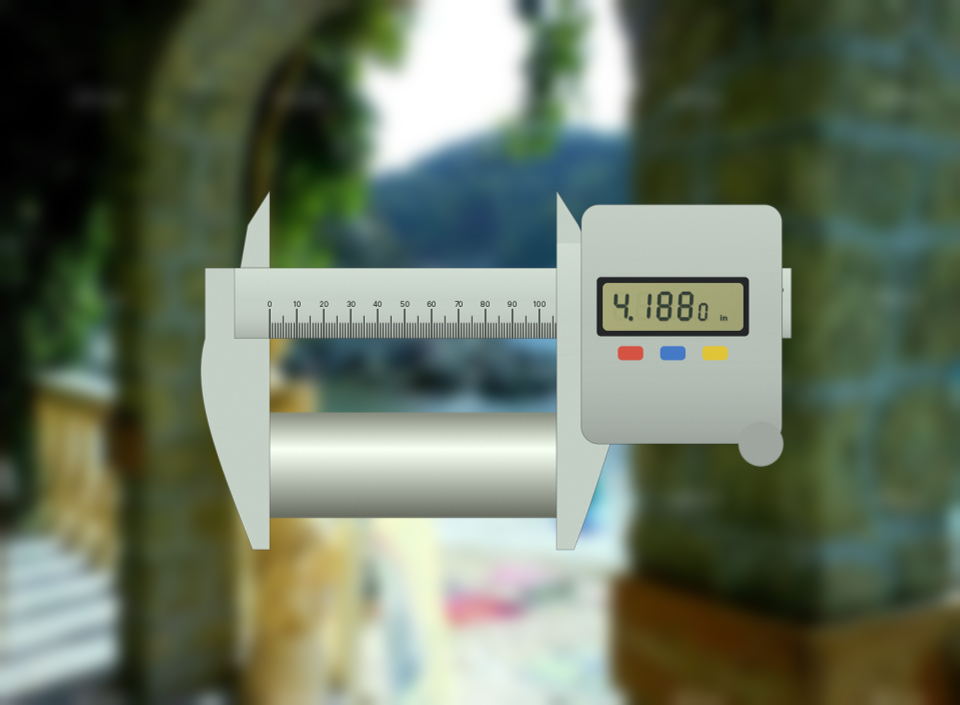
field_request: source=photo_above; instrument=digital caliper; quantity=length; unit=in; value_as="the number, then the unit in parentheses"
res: 4.1880 (in)
